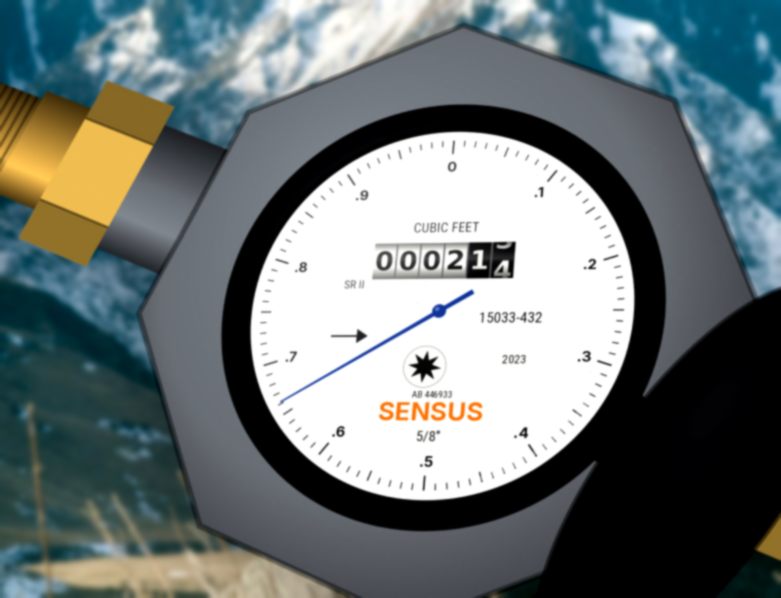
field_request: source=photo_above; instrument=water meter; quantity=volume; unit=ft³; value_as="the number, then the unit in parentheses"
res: 213.66 (ft³)
